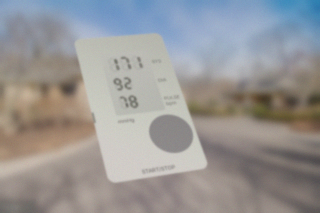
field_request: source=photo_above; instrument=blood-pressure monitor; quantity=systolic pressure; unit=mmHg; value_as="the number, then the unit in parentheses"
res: 171 (mmHg)
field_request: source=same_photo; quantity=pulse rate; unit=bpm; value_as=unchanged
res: 78 (bpm)
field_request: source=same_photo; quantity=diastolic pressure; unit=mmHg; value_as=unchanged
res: 92 (mmHg)
